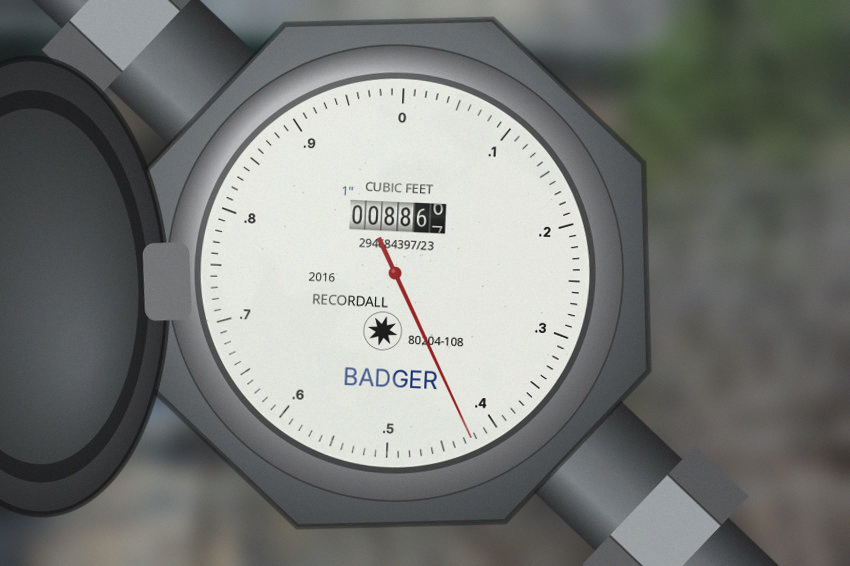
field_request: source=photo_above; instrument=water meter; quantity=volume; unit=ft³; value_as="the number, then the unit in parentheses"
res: 8866.42 (ft³)
